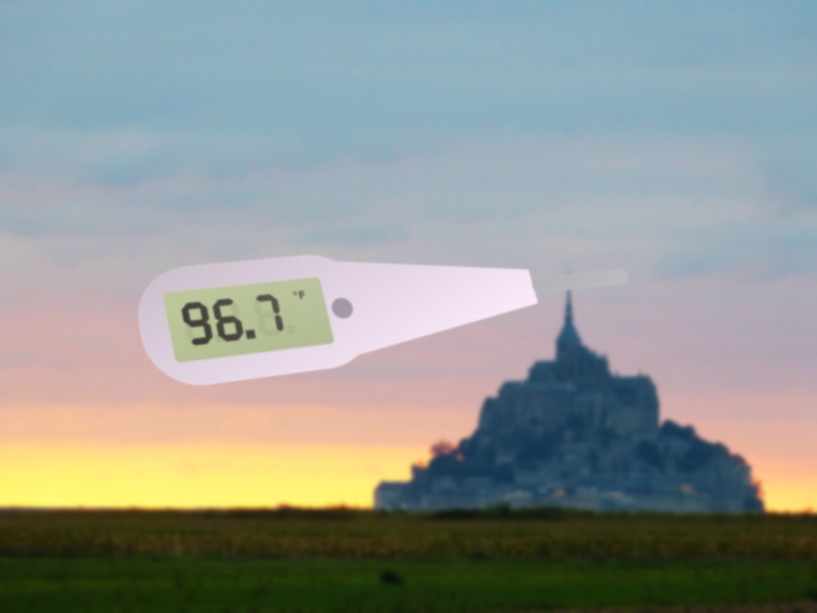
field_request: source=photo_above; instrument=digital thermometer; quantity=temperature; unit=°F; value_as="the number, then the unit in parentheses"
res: 96.7 (°F)
